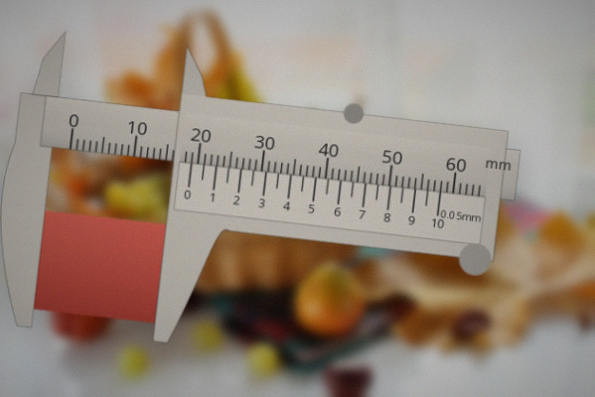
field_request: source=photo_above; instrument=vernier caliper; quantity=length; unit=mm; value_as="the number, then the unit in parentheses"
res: 19.0 (mm)
